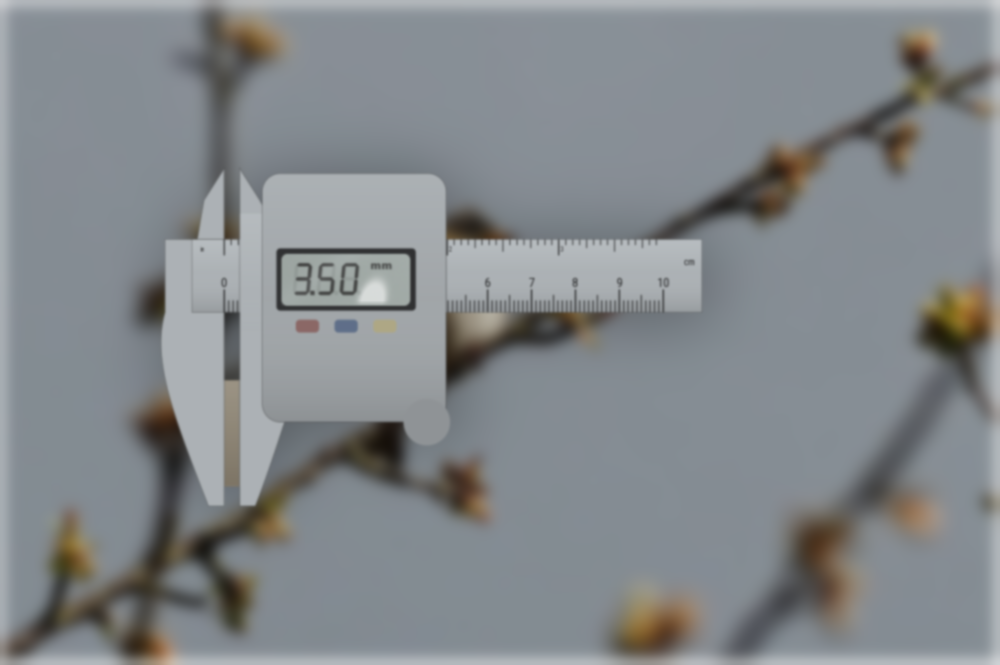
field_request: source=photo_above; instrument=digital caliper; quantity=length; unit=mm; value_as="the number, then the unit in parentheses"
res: 3.50 (mm)
